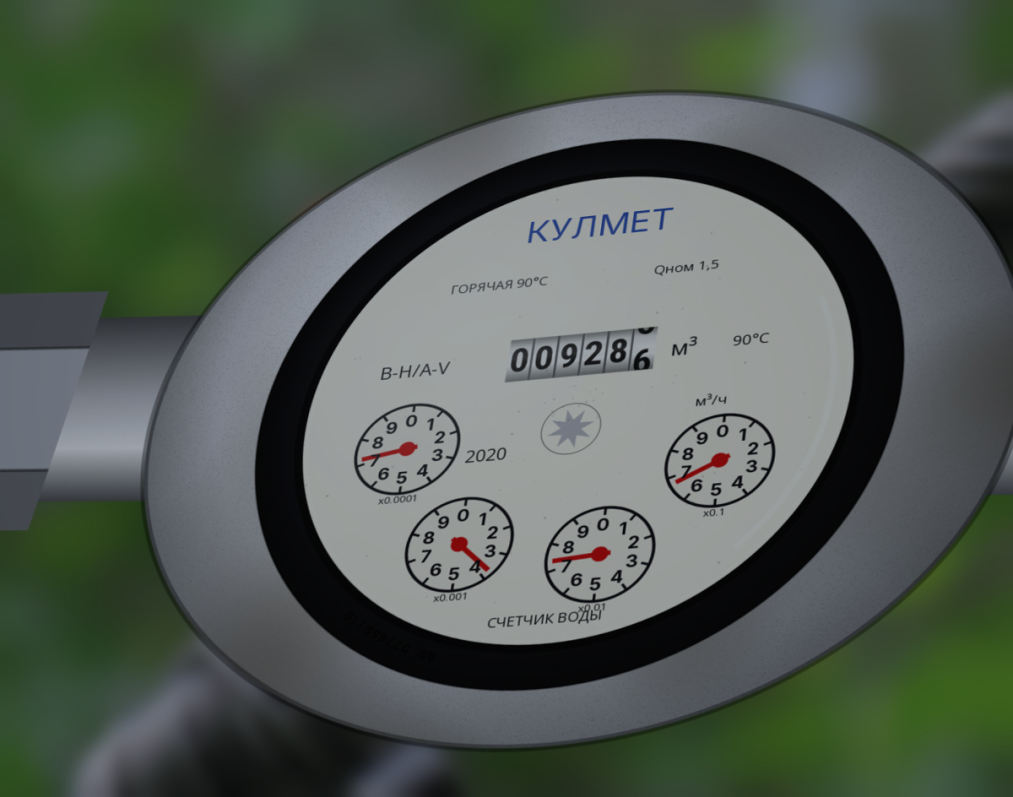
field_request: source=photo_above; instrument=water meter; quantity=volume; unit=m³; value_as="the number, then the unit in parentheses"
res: 9285.6737 (m³)
